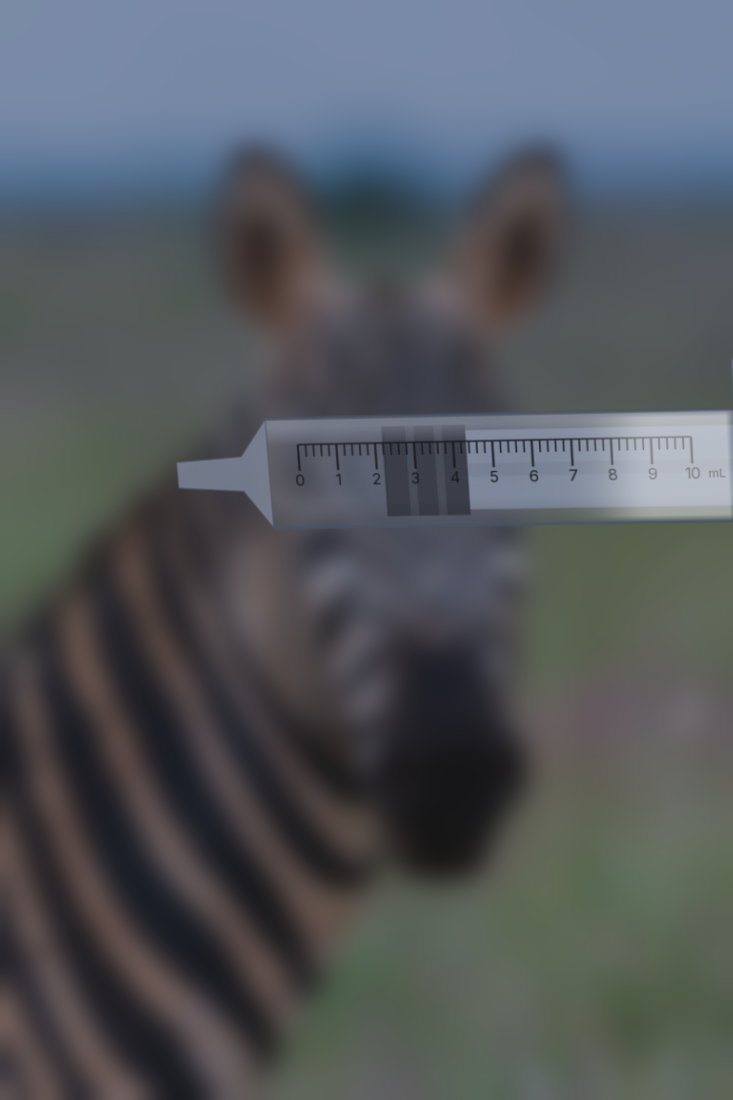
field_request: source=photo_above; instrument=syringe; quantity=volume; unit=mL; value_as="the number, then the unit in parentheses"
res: 2.2 (mL)
